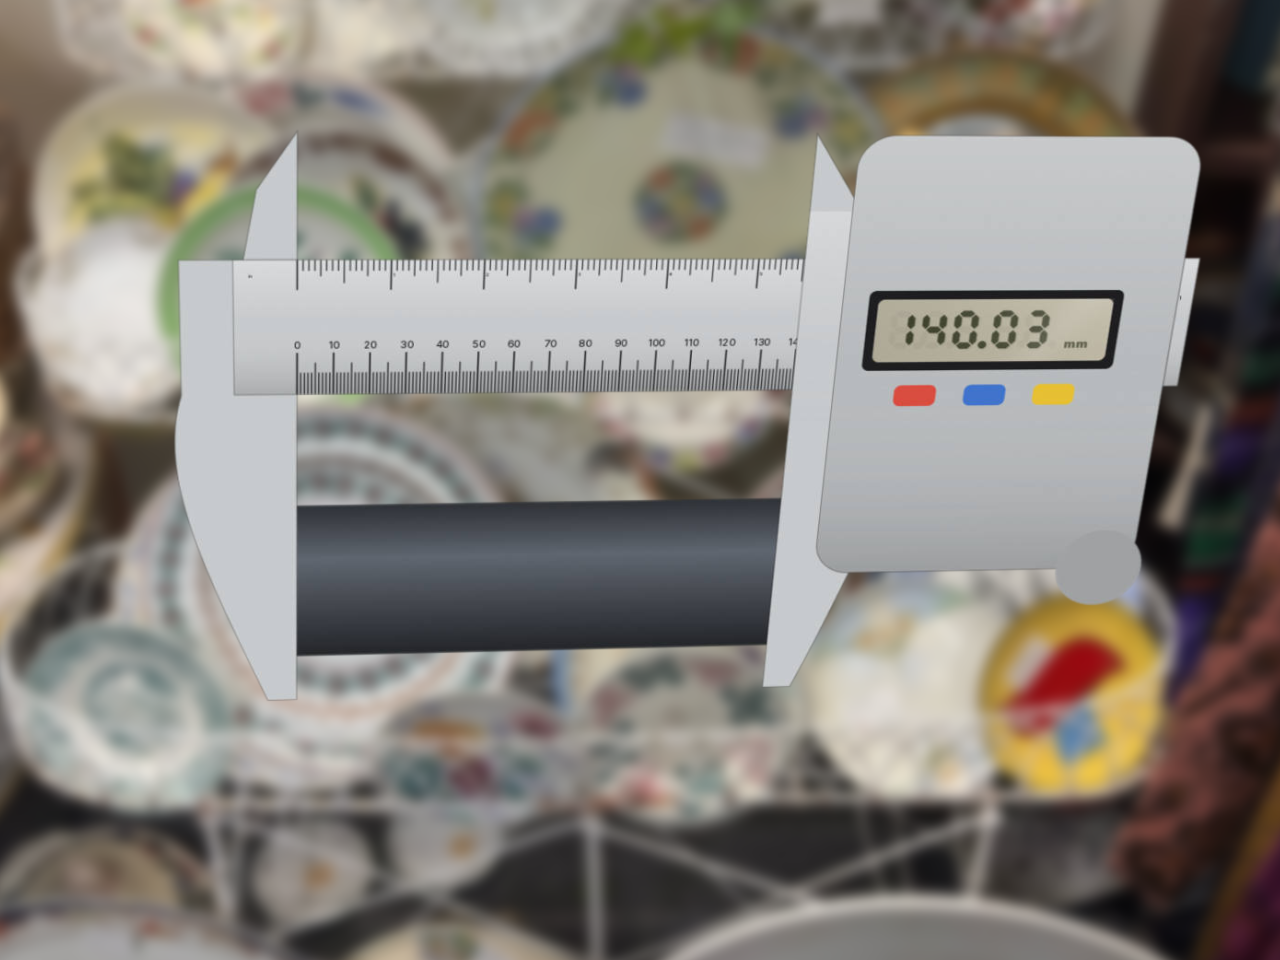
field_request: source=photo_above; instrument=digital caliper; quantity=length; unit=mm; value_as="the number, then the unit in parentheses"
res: 140.03 (mm)
